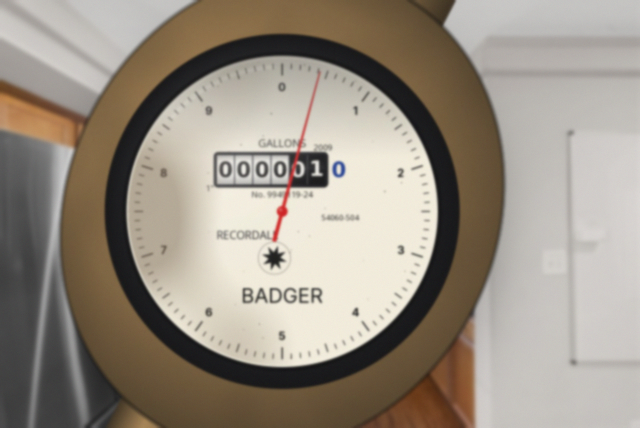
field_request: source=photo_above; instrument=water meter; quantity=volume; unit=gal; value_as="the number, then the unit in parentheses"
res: 10.4 (gal)
